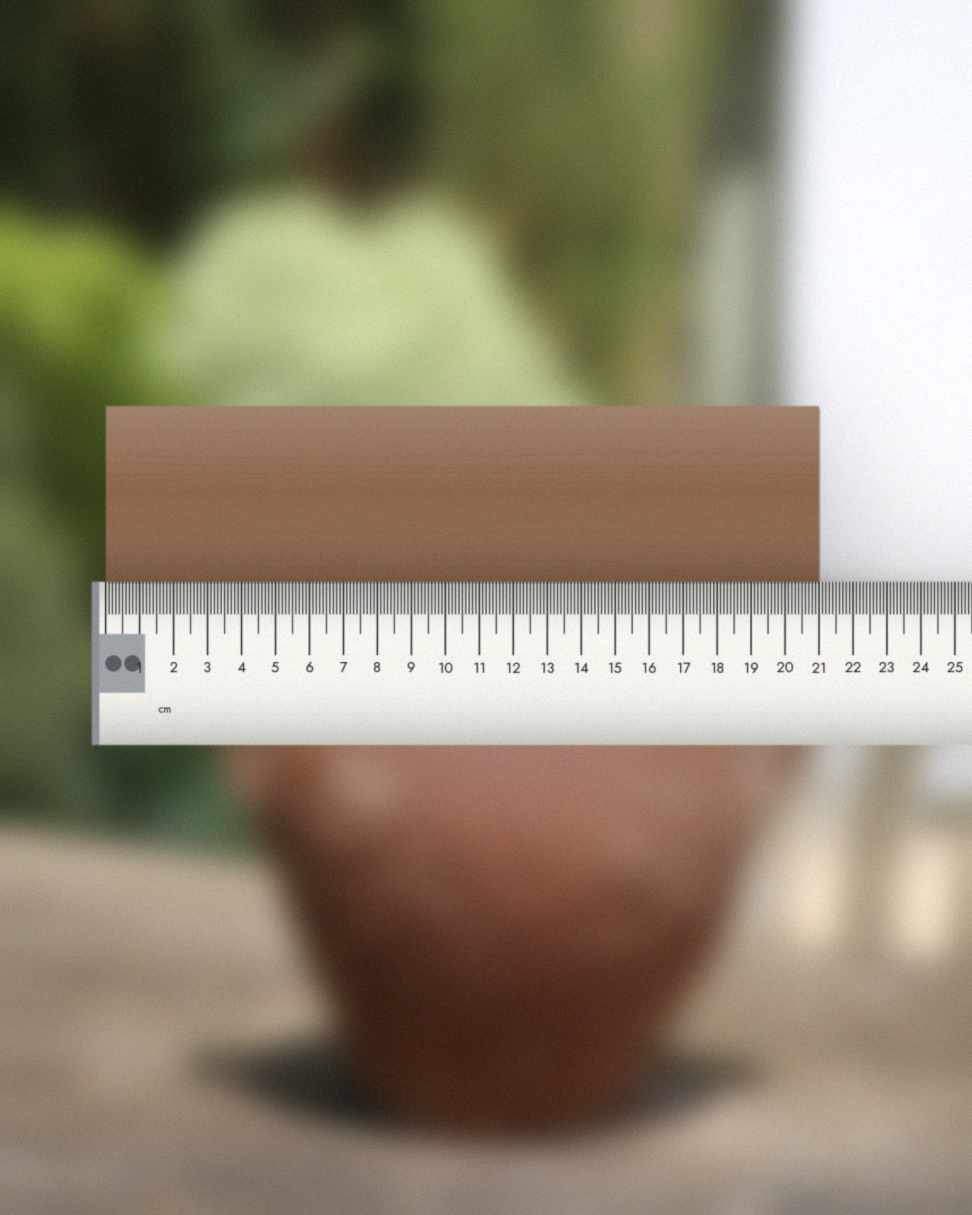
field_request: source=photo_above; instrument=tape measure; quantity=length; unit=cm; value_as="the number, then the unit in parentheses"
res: 21 (cm)
